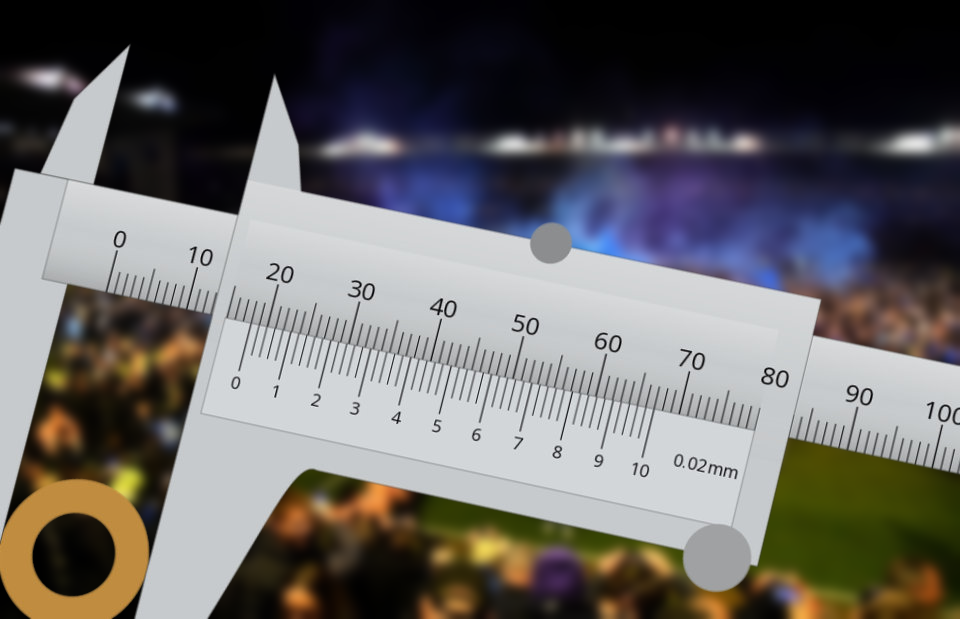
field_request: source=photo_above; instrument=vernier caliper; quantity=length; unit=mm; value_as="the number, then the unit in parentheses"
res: 18.0 (mm)
